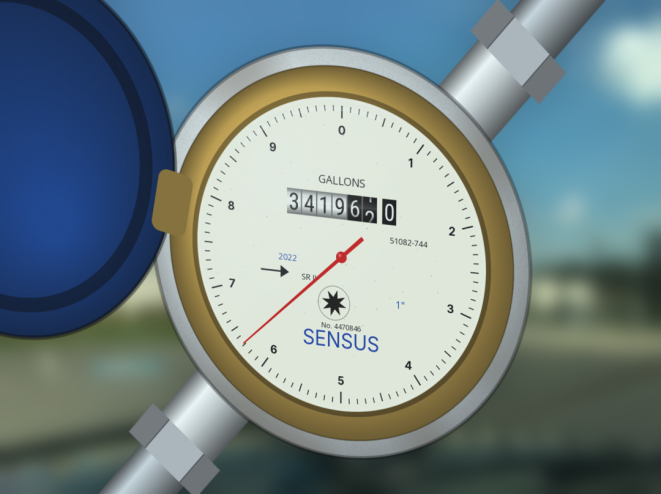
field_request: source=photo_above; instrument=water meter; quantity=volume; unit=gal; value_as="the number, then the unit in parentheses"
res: 3419616.3 (gal)
